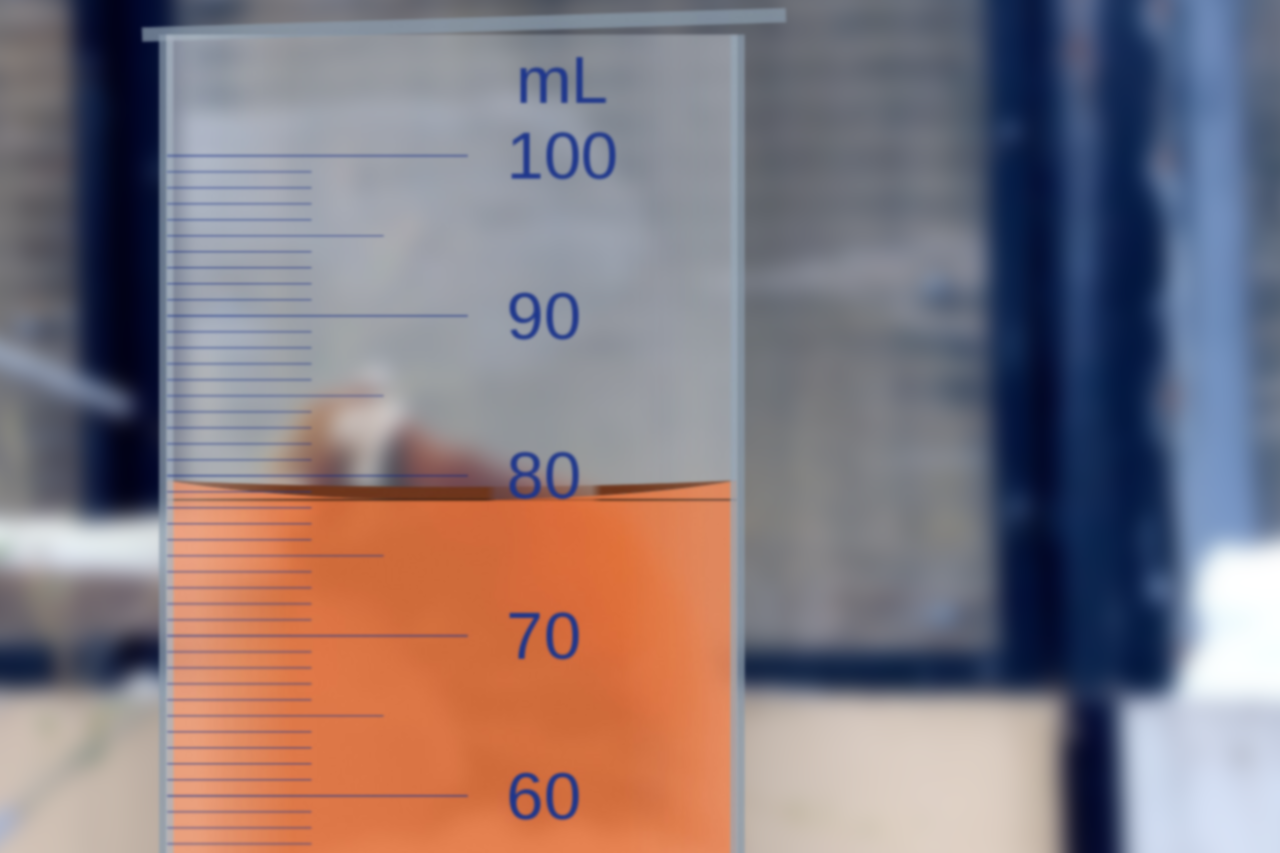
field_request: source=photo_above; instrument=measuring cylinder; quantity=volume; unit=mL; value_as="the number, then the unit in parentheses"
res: 78.5 (mL)
